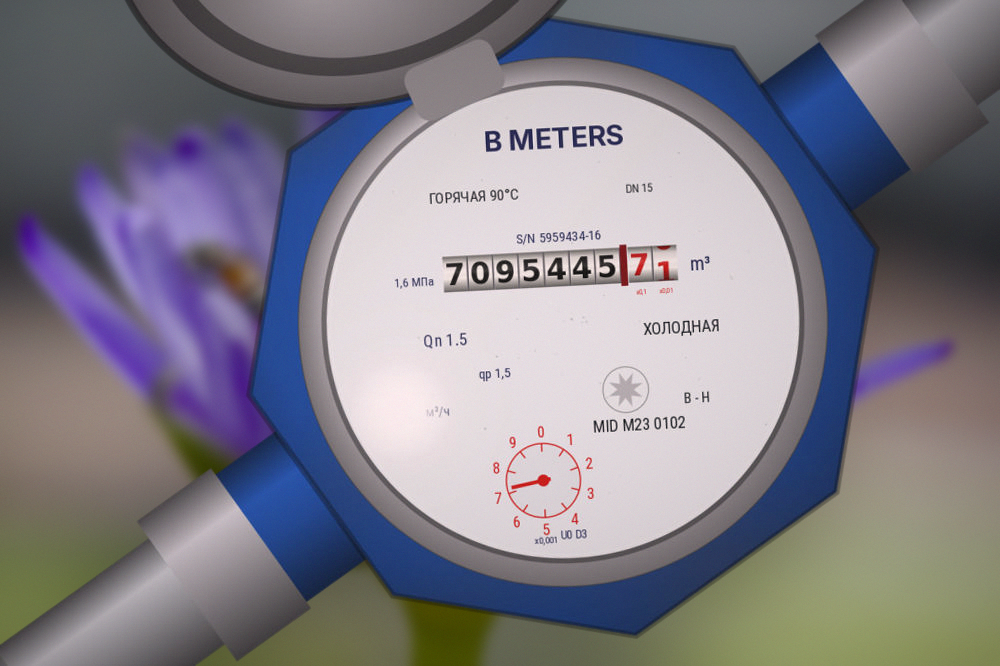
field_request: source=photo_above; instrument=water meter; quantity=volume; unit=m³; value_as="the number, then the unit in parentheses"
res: 7095445.707 (m³)
